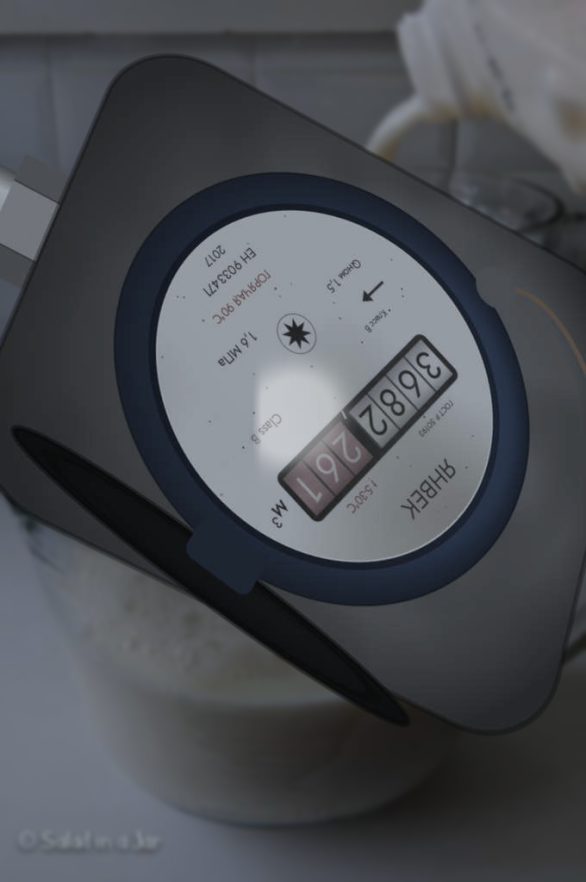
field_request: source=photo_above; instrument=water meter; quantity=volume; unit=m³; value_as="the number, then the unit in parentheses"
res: 3682.261 (m³)
